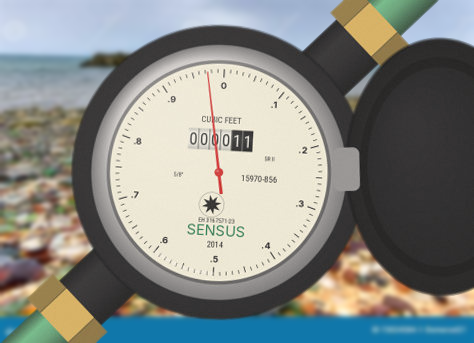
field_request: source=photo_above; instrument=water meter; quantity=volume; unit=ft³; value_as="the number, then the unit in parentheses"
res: 10.97 (ft³)
